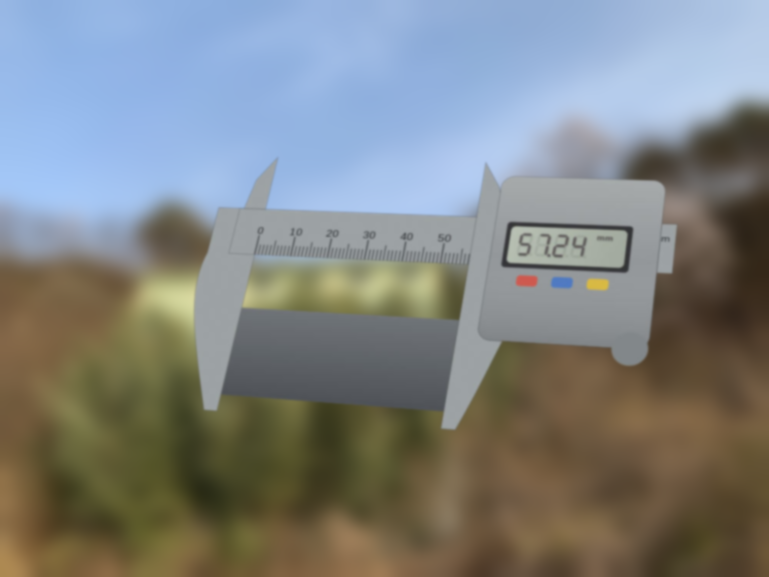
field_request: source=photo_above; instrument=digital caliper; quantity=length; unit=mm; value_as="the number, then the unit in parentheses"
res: 57.24 (mm)
